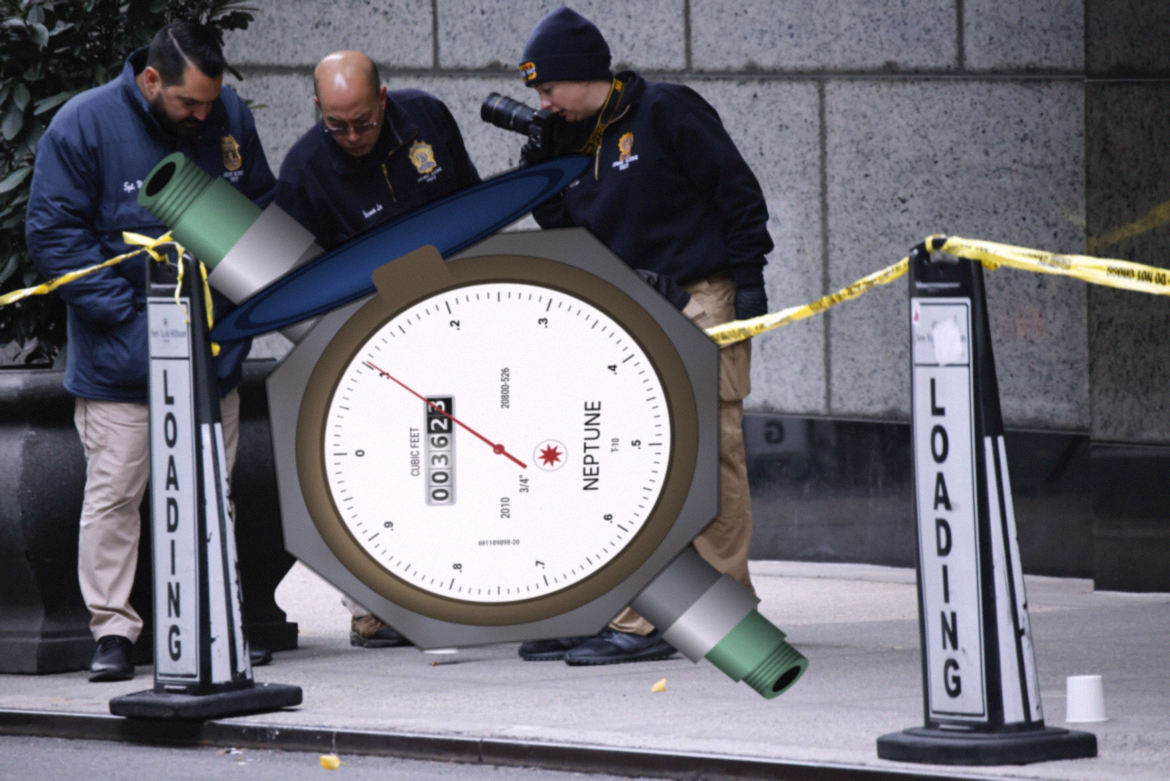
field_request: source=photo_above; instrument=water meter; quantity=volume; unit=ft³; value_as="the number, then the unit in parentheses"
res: 3623.10 (ft³)
